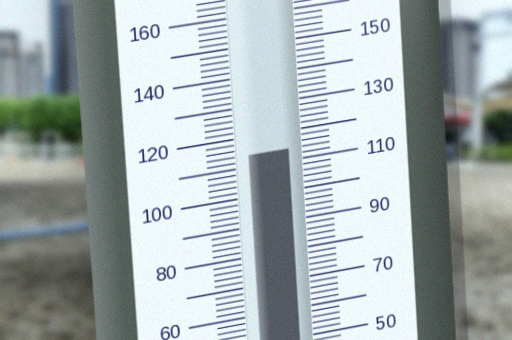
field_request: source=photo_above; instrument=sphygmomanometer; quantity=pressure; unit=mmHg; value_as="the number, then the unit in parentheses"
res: 114 (mmHg)
